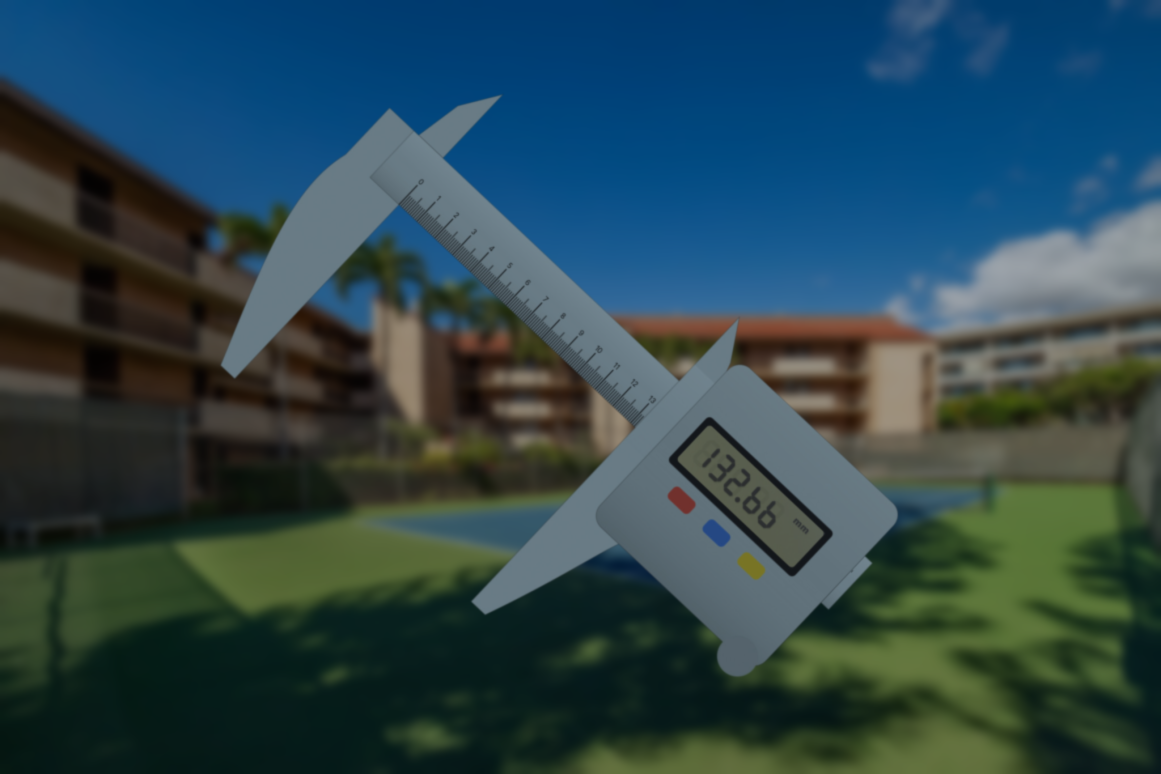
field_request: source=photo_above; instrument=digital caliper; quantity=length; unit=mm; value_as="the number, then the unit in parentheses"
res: 132.66 (mm)
